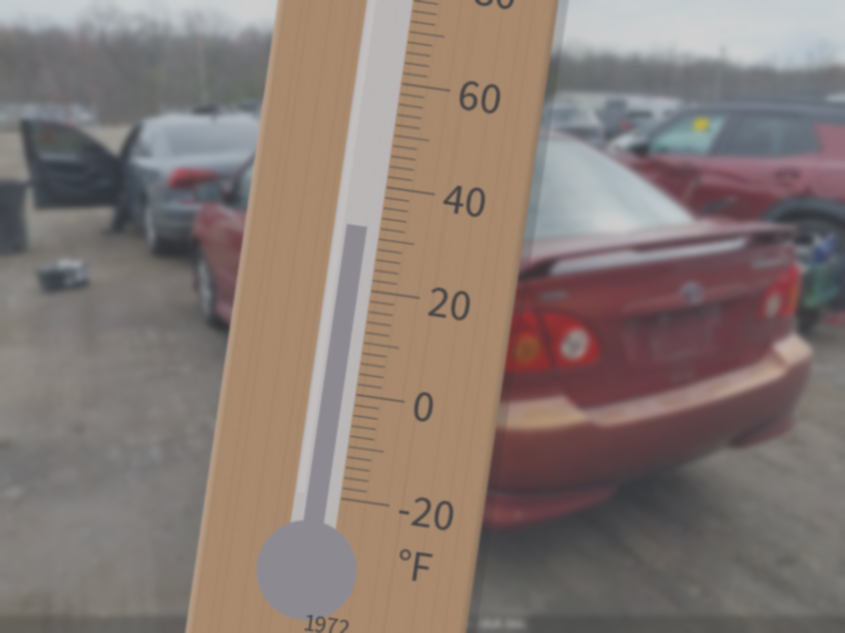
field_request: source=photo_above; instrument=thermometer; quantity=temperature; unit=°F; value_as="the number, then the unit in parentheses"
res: 32 (°F)
